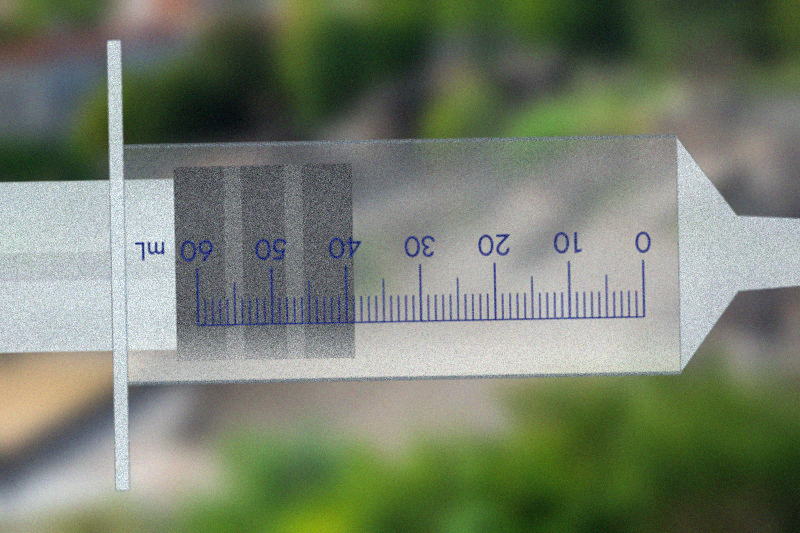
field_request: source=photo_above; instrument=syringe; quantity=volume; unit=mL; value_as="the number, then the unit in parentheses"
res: 39 (mL)
